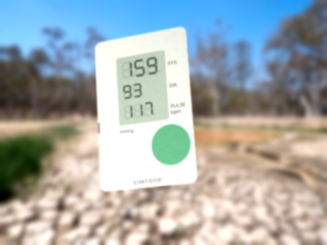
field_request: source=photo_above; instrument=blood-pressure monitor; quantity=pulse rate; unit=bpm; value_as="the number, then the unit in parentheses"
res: 117 (bpm)
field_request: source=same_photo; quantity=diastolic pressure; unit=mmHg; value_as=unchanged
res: 93 (mmHg)
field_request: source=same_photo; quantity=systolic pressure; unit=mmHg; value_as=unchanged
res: 159 (mmHg)
